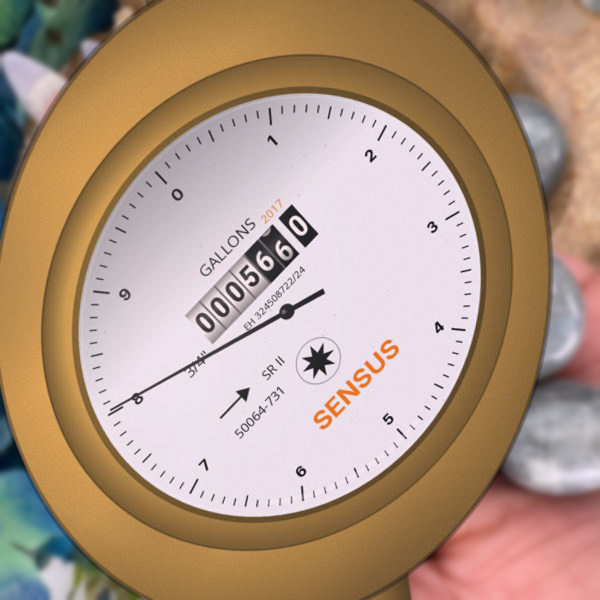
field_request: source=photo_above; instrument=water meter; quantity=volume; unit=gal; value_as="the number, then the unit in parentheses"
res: 5658.0 (gal)
